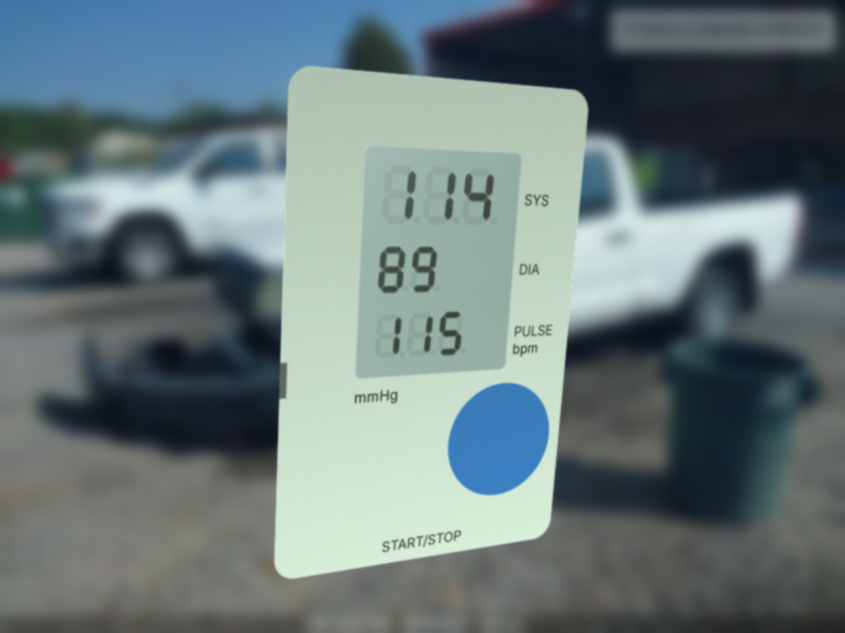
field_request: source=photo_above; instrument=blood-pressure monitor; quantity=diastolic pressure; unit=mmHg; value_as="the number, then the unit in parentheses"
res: 89 (mmHg)
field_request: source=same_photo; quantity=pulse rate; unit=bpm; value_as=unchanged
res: 115 (bpm)
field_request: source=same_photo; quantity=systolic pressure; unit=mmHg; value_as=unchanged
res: 114 (mmHg)
